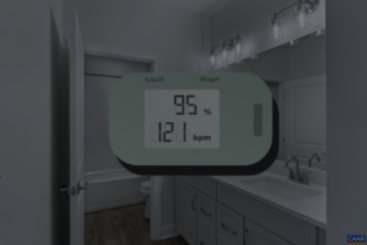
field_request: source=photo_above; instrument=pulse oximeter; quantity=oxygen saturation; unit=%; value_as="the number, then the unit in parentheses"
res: 95 (%)
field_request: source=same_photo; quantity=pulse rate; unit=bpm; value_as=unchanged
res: 121 (bpm)
